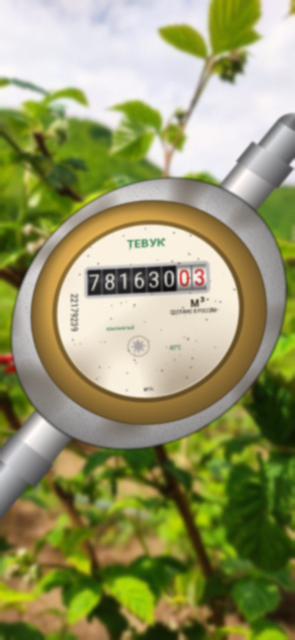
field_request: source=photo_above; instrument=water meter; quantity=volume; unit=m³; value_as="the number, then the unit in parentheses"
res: 781630.03 (m³)
